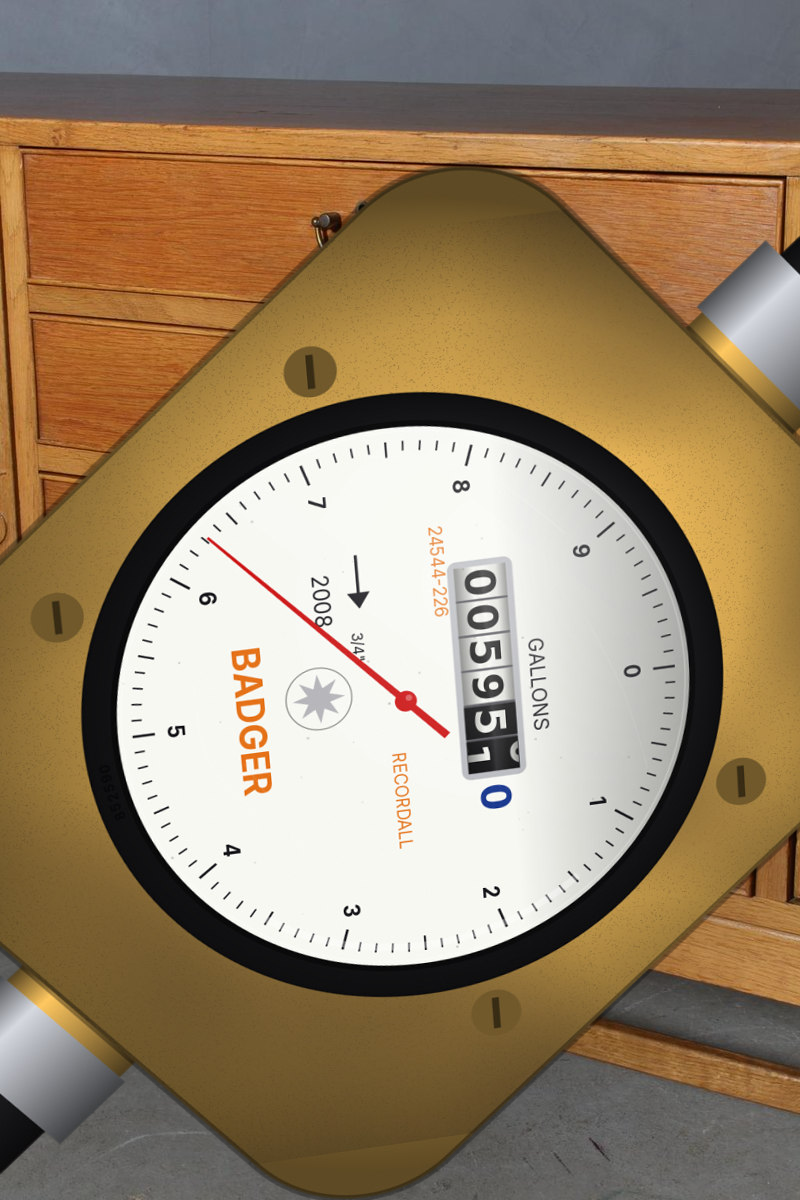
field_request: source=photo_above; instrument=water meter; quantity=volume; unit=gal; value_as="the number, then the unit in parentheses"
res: 59506.3 (gal)
